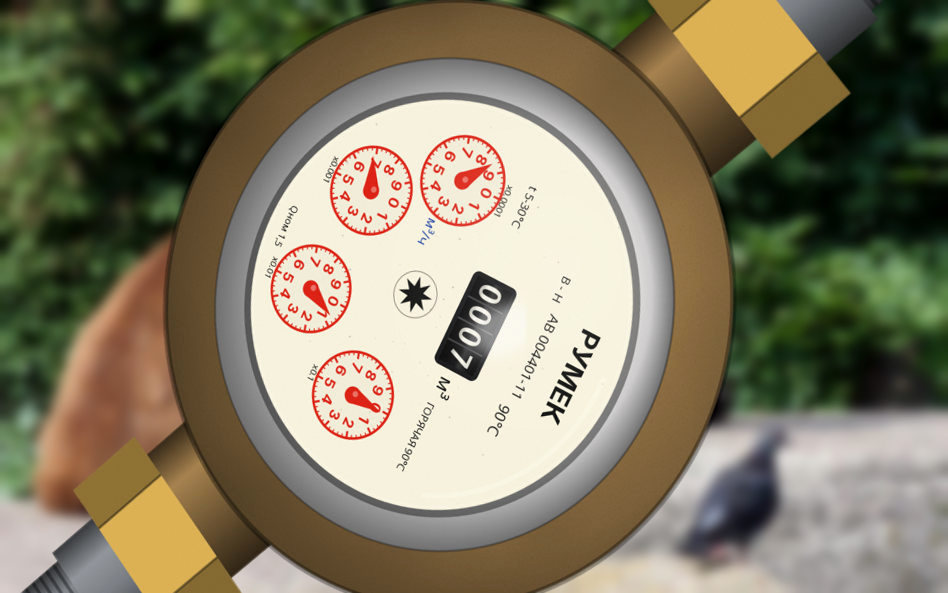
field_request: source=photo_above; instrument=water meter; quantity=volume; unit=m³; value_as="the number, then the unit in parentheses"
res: 7.0068 (m³)
